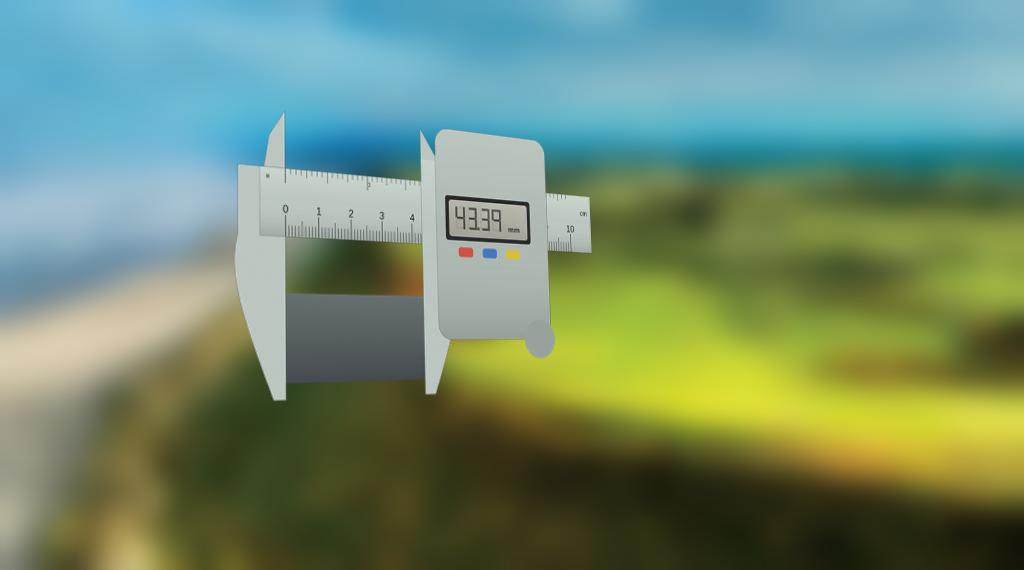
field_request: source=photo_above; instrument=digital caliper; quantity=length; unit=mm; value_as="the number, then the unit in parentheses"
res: 43.39 (mm)
